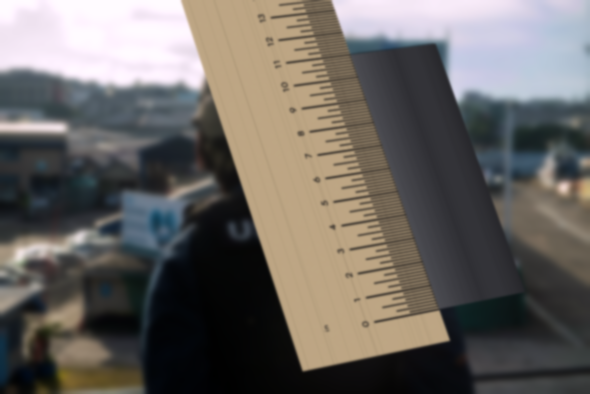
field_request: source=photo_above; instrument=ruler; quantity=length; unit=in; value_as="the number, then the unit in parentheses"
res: 11 (in)
